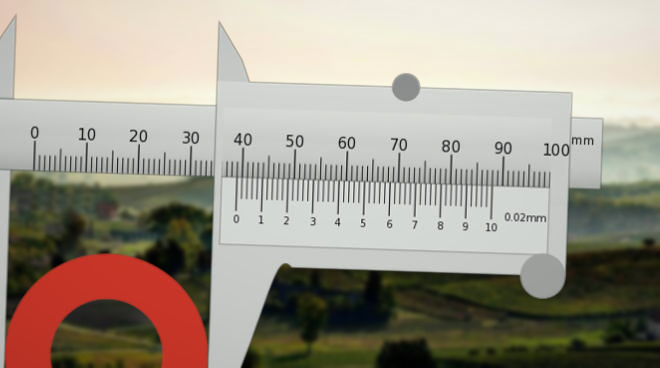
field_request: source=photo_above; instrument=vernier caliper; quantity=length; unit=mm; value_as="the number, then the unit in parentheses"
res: 39.0 (mm)
